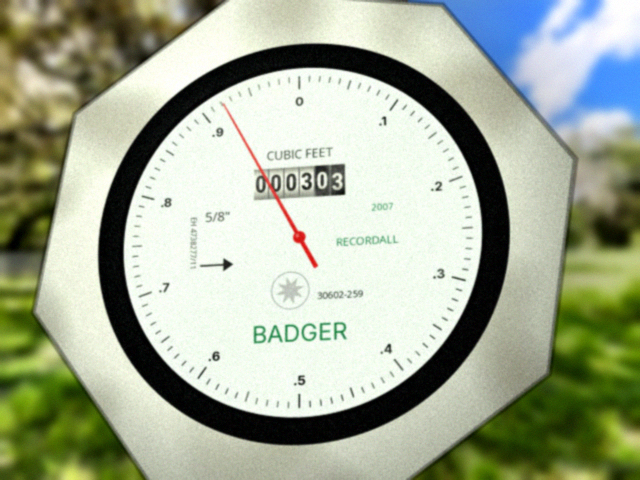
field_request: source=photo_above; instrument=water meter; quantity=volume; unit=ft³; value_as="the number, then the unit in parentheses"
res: 302.92 (ft³)
